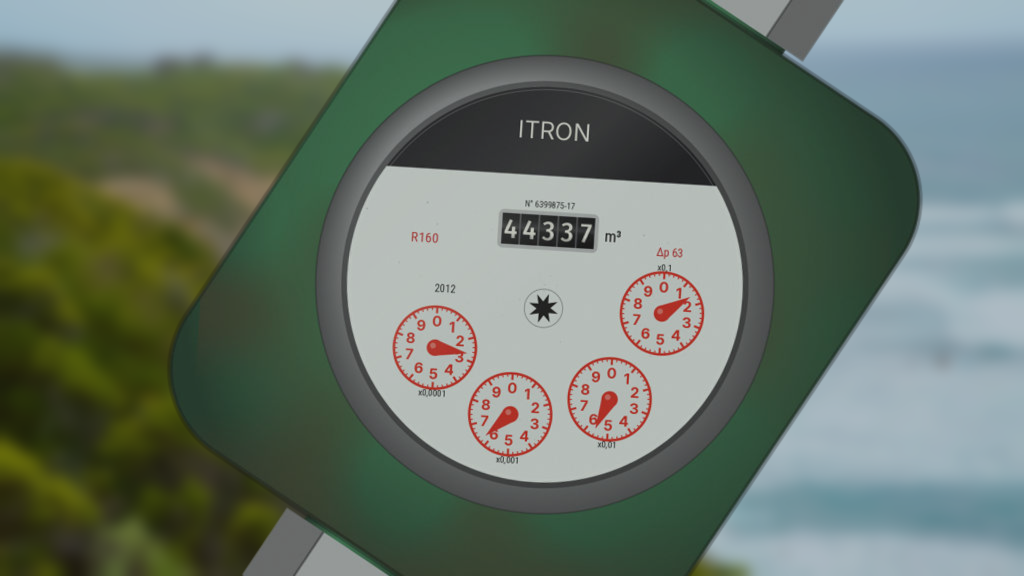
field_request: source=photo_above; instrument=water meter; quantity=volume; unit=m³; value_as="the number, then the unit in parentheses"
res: 44337.1562 (m³)
